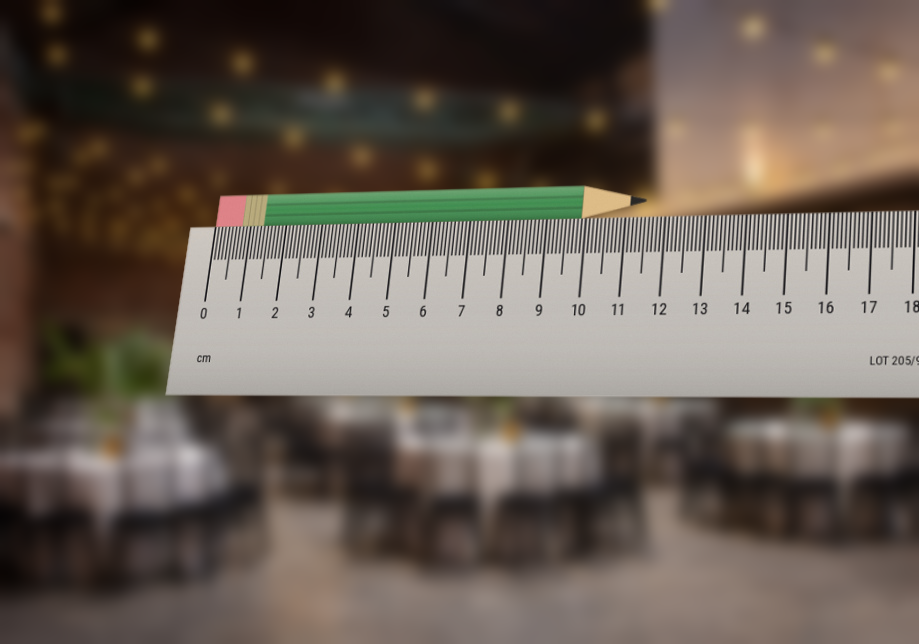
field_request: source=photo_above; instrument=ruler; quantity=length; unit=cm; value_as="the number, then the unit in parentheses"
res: 11.5 (cm)
